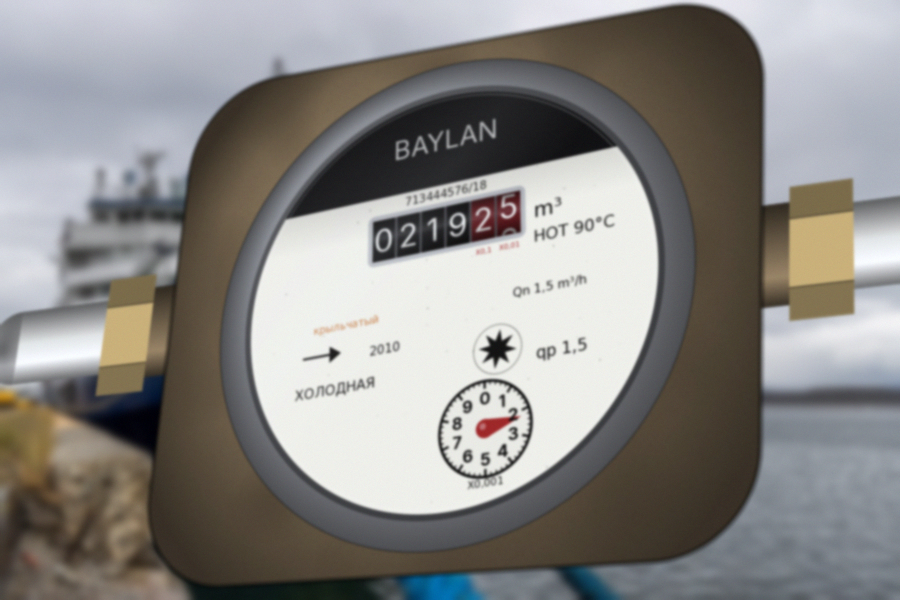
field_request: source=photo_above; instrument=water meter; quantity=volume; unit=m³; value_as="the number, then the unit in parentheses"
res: 219.252 (m³)
